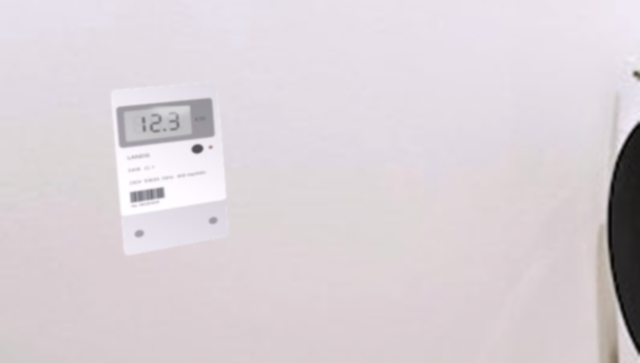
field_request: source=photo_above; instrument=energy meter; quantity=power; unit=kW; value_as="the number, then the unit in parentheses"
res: 12.3 (kW)
